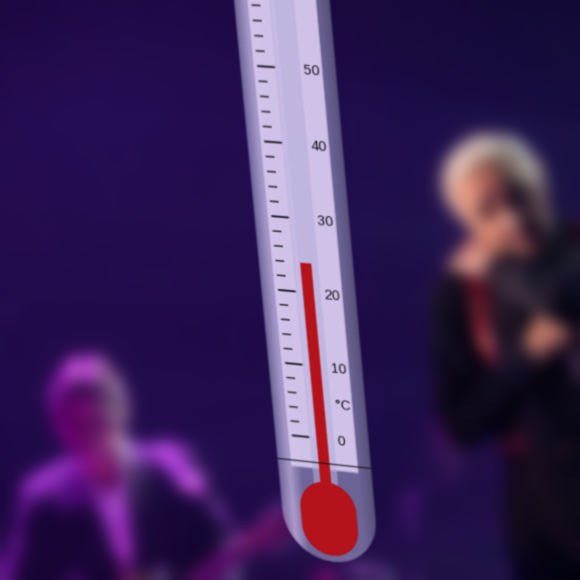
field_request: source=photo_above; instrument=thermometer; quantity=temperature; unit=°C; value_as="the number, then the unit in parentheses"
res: 24 (°C)
